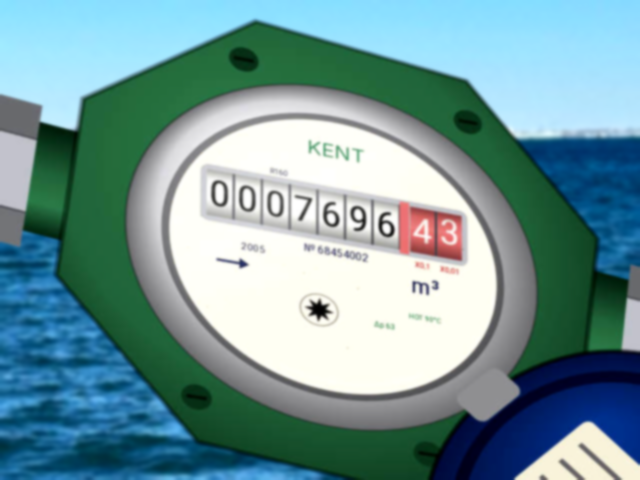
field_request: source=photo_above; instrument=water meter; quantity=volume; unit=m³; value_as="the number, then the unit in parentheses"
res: 7696.43 (m³)
